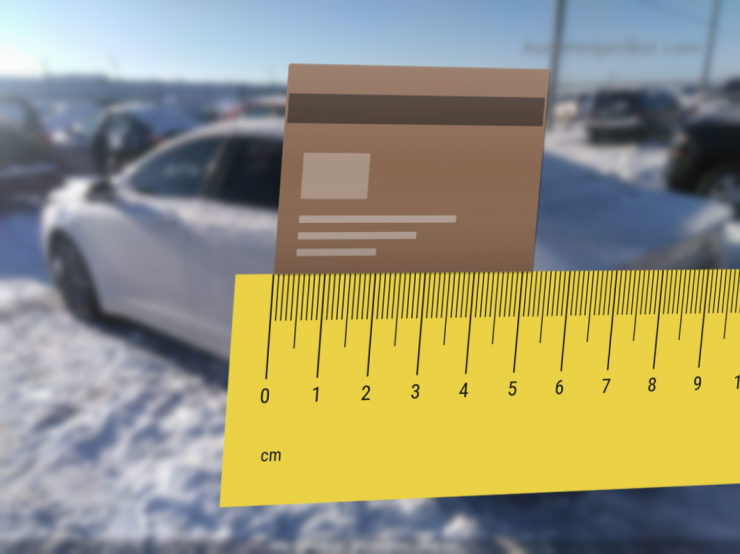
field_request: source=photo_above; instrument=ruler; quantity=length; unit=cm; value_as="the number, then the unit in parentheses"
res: 5.2 (cm)
